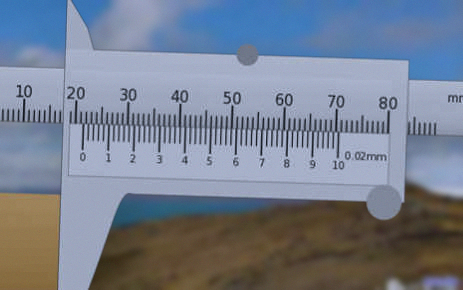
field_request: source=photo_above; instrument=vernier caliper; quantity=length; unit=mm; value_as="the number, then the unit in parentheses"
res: 21.5 (mm)
